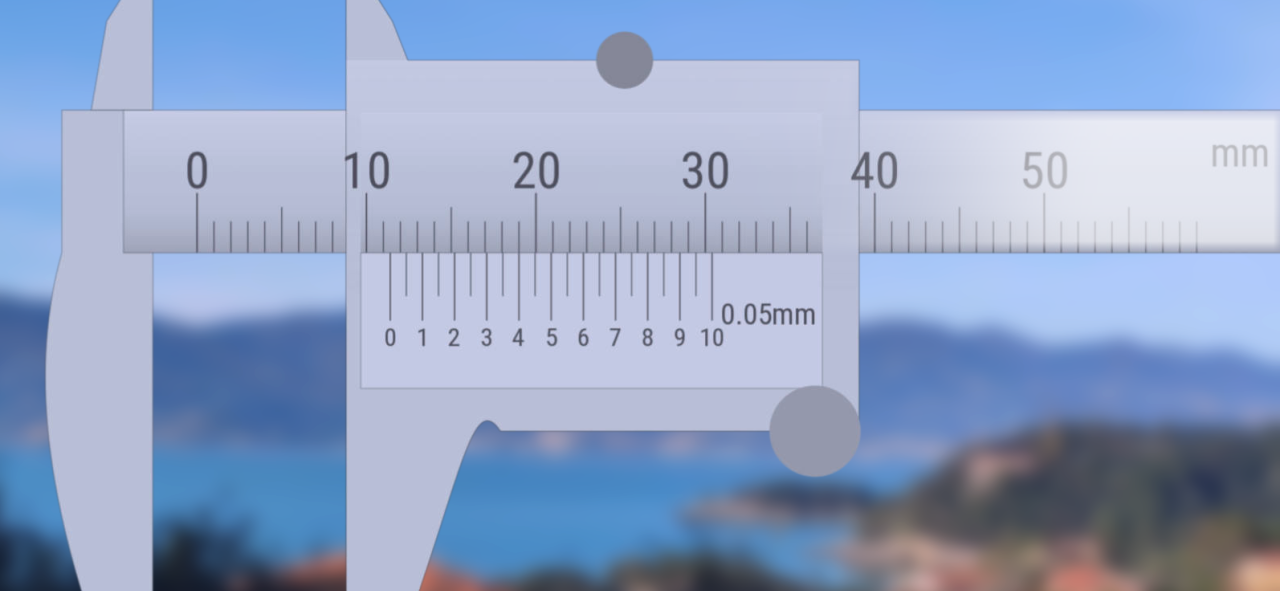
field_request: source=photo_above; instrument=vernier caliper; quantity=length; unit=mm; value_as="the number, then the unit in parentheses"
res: 11.4 (mm)
